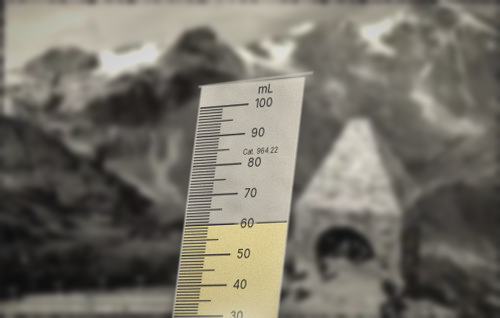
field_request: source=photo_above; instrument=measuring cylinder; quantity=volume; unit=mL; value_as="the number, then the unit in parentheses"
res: 60 (mL)
